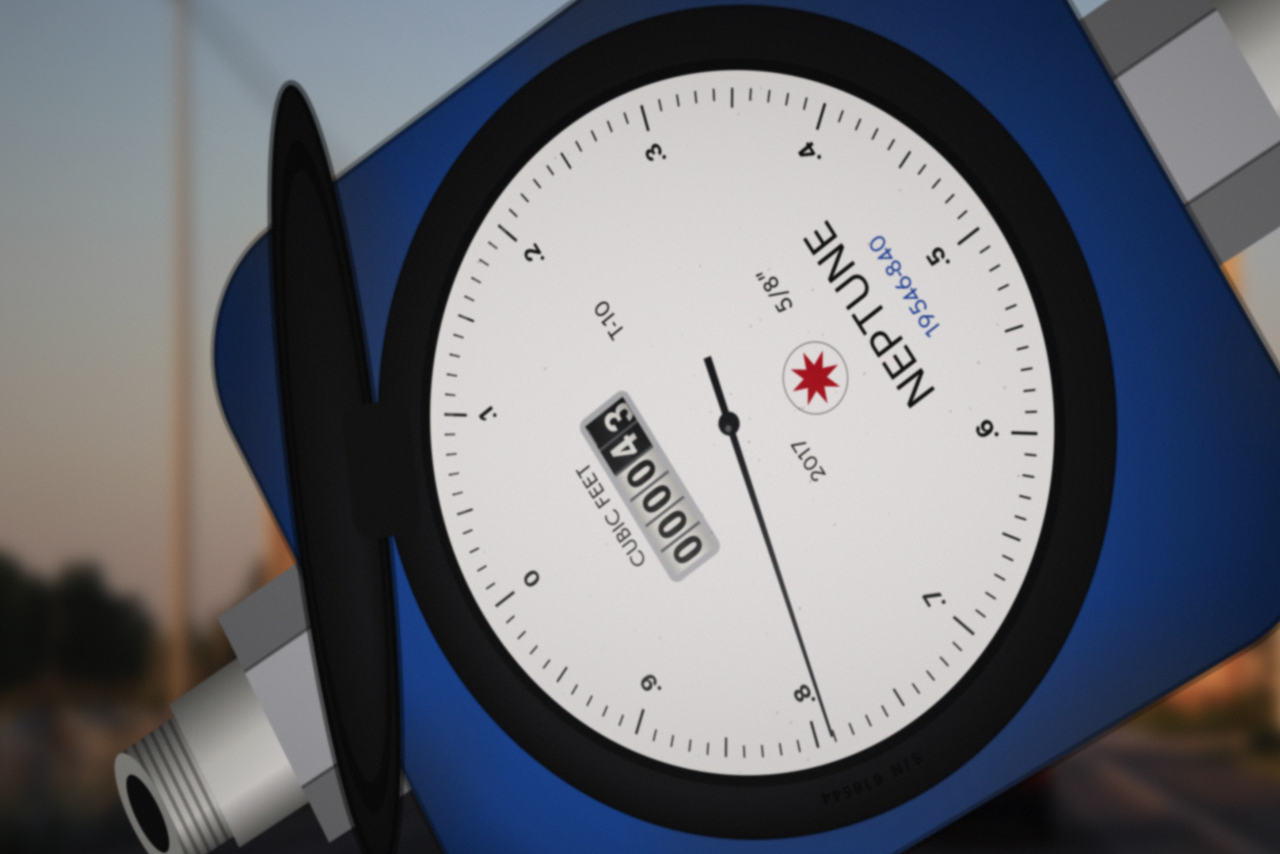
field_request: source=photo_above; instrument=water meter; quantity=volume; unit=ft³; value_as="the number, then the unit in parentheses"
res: 42.79 (ft³)
